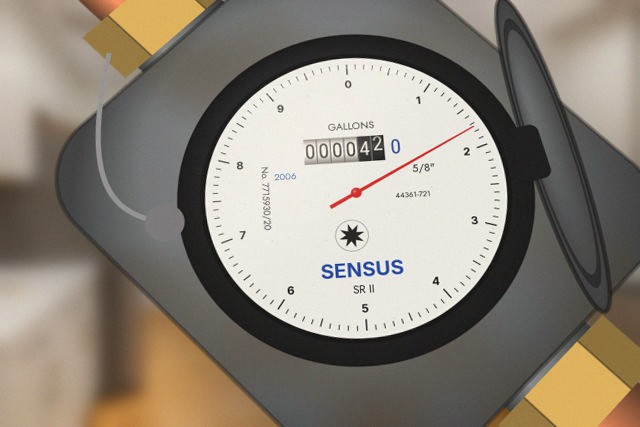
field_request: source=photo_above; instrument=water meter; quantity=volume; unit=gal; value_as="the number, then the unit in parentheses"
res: 421.7 (gal)
